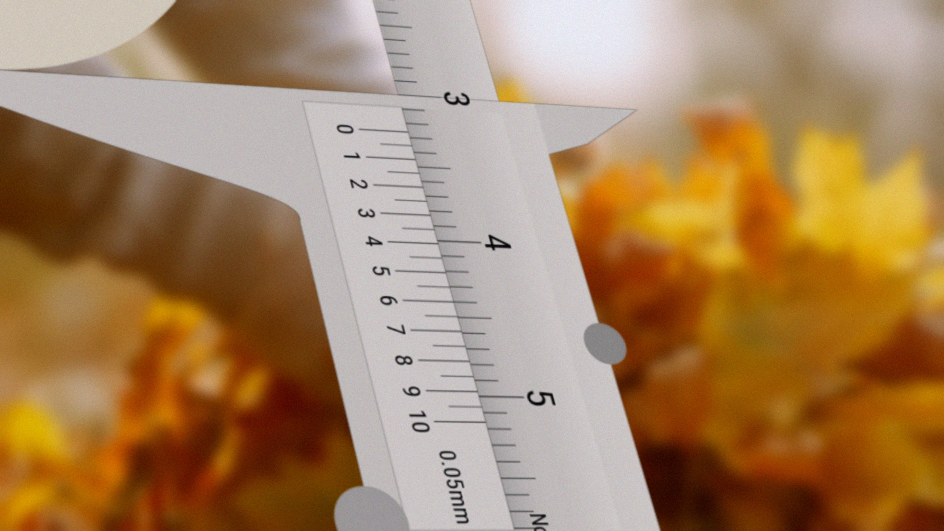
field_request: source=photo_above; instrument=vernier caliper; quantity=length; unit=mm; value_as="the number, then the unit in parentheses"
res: 32.6 (mm)
